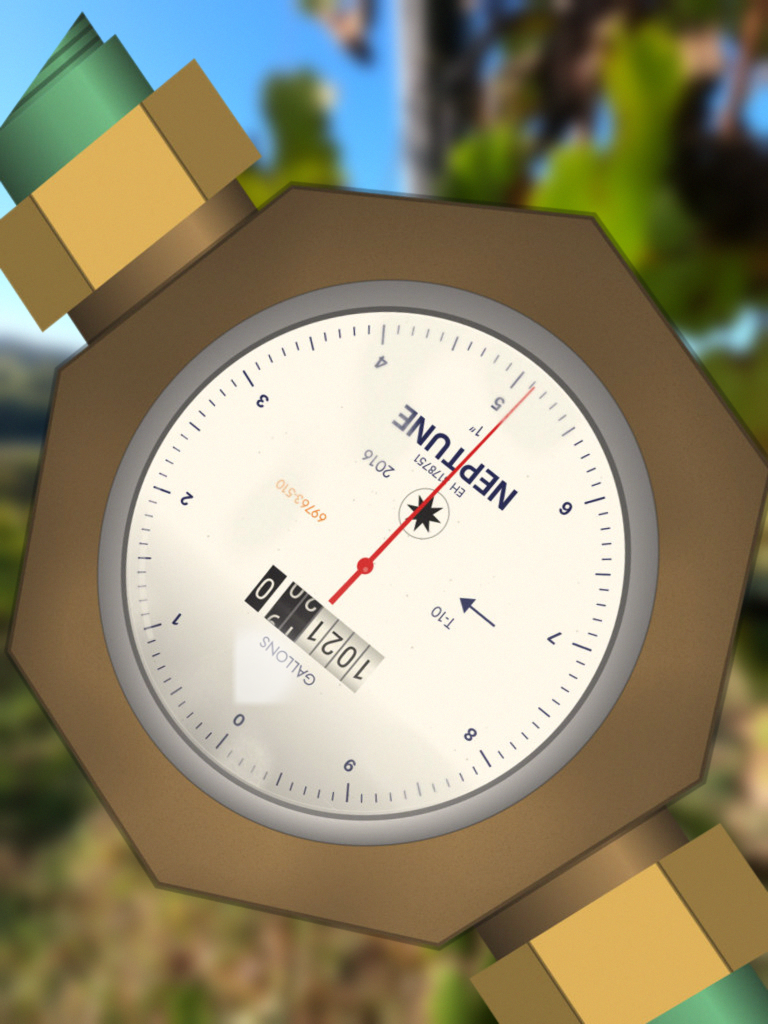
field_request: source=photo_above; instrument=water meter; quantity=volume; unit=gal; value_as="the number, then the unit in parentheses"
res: 1021195.1 (gal)
